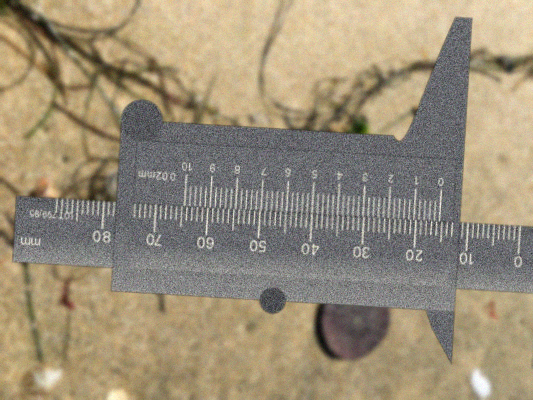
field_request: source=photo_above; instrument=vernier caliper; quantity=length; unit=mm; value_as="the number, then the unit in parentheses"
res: 15.5 (mm)
